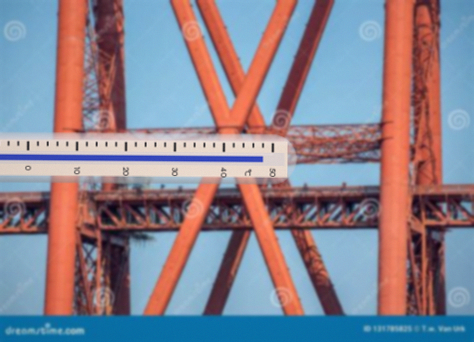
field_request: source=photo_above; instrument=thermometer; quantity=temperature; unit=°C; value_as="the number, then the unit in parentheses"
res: 48 (°C)
